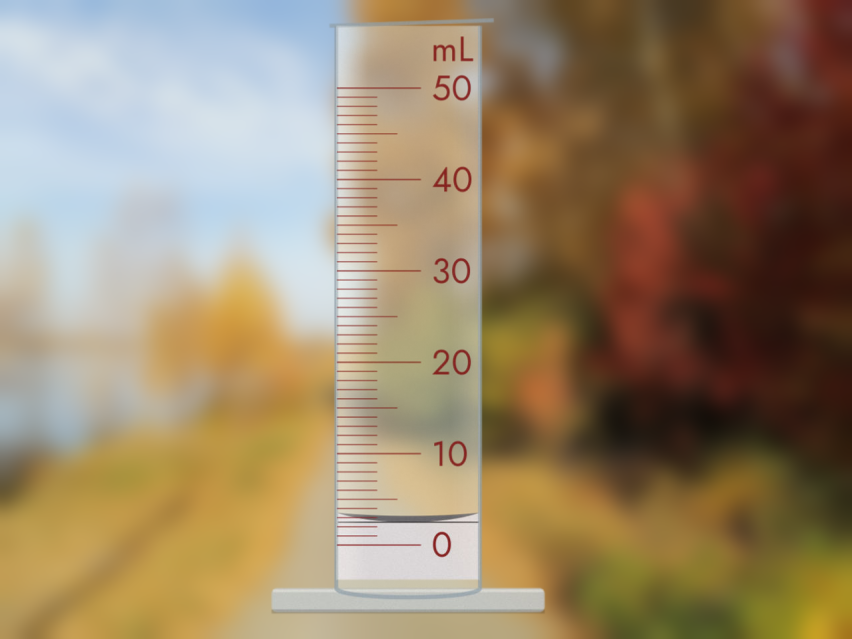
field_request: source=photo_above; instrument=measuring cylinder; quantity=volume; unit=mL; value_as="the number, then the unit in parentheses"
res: 2.5 (mL)
